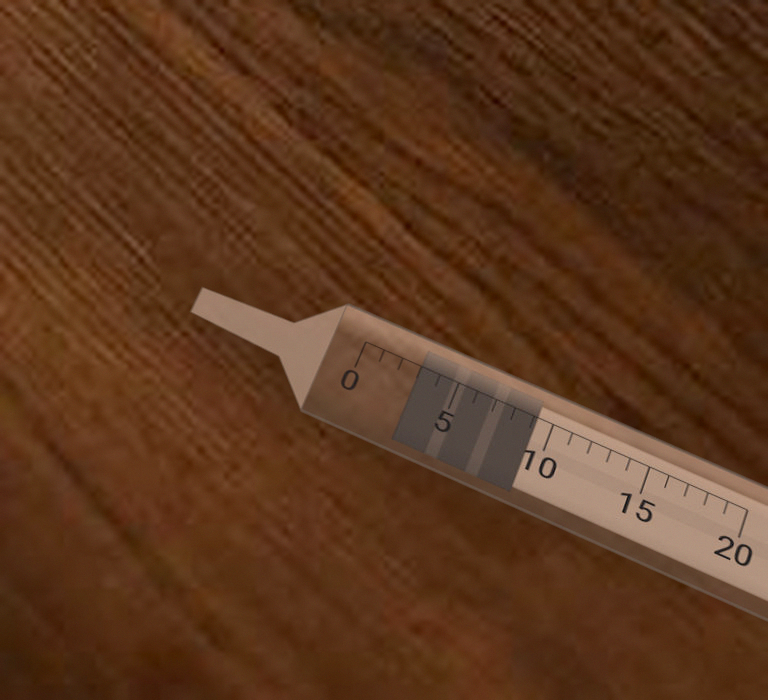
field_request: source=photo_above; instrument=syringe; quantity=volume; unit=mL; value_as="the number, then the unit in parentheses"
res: 3 (mL)
